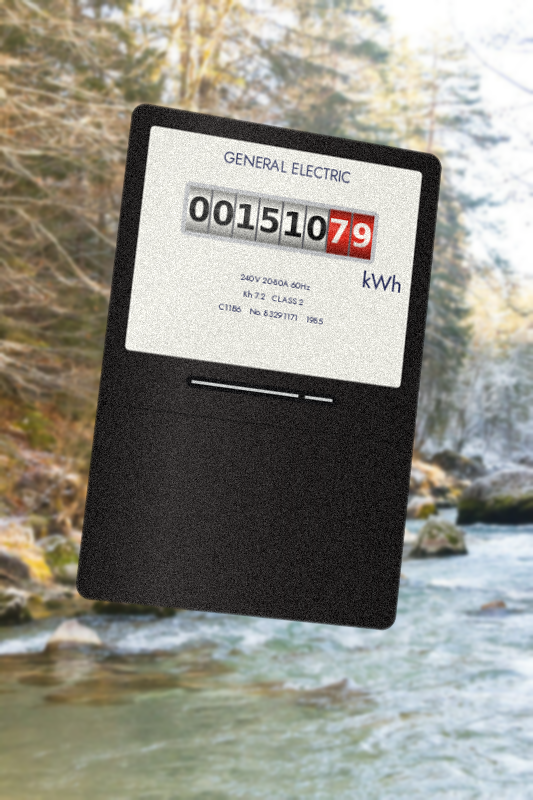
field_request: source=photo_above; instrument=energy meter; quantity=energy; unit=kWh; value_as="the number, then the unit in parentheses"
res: 1510.79 (kWh)
